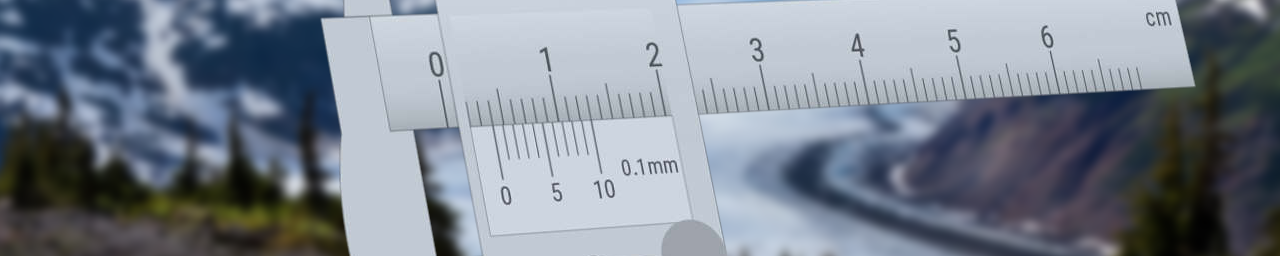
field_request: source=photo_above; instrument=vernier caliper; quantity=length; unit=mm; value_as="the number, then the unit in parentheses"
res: 4.0 (mm)
